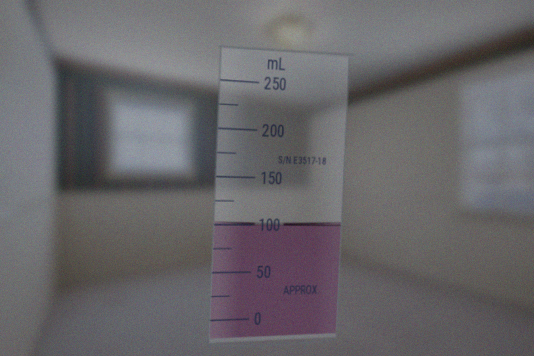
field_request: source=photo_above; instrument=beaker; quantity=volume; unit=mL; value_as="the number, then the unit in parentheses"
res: 100 (mL)
